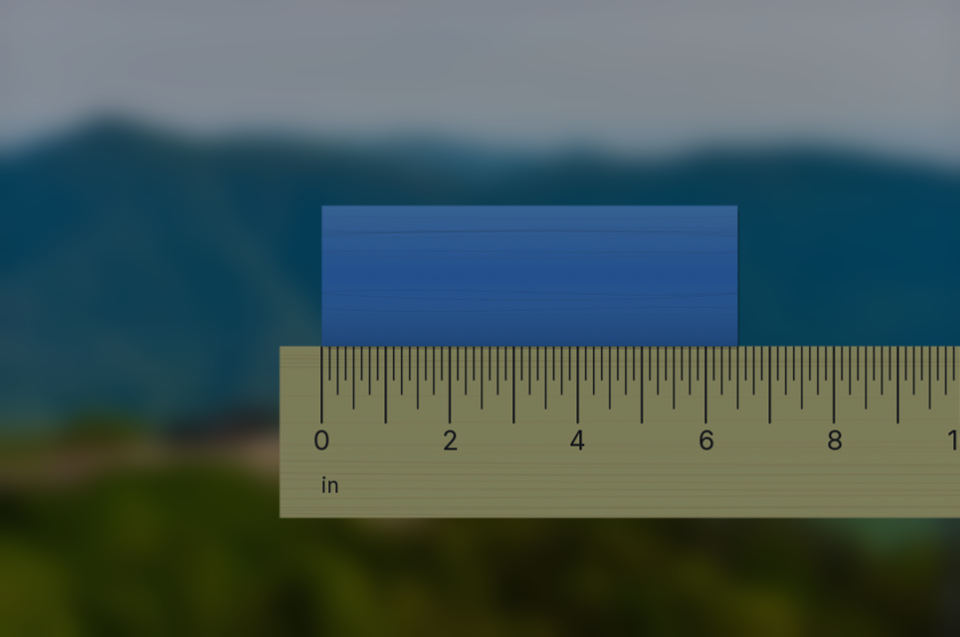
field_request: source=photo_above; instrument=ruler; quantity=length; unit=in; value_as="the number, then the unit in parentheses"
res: 6.5 (in)
